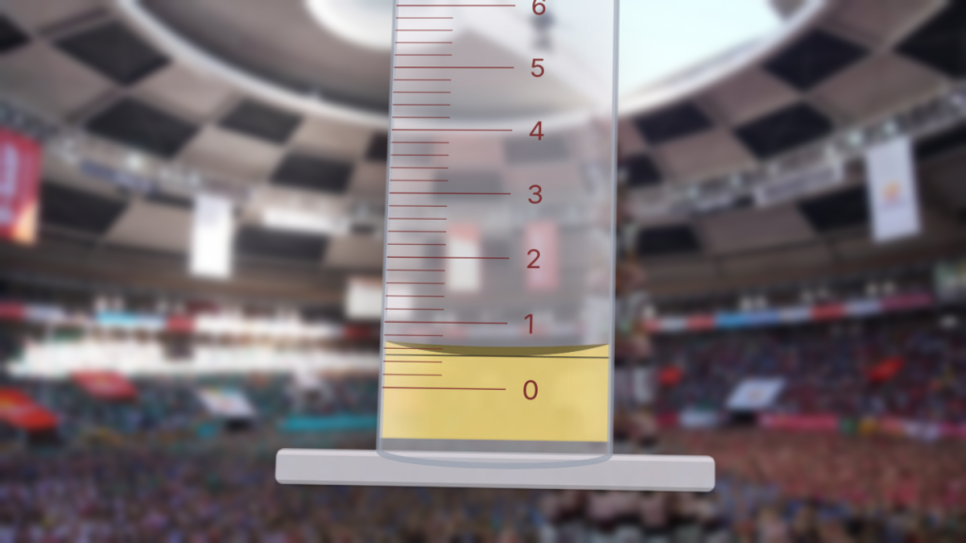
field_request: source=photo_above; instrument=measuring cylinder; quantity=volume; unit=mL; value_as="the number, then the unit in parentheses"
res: 0.5 (mL)
